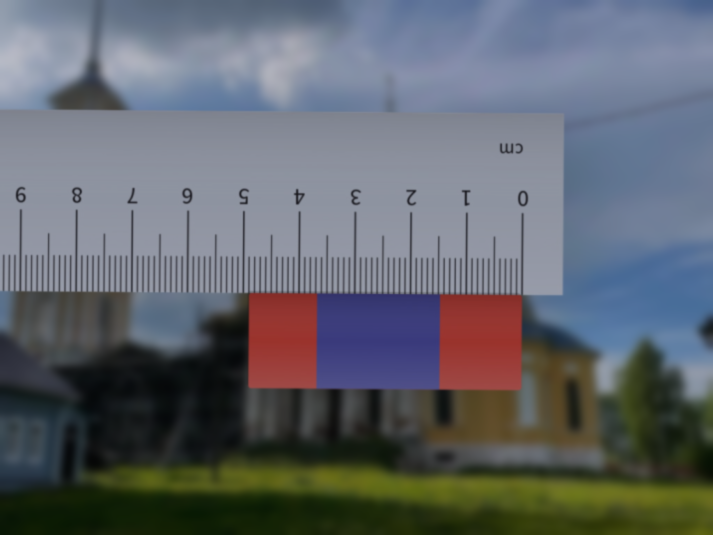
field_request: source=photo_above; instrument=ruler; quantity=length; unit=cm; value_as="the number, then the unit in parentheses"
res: 4.9 (cm)
